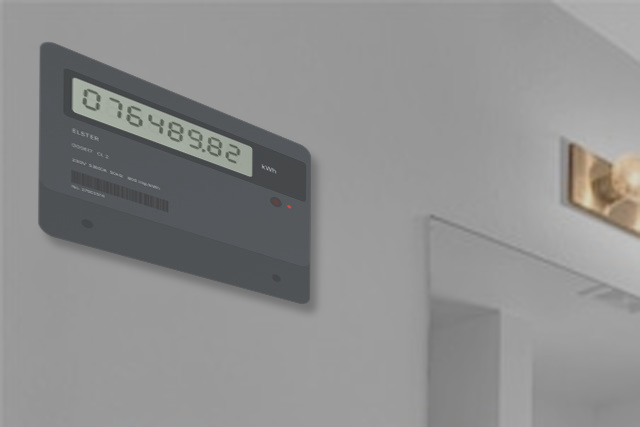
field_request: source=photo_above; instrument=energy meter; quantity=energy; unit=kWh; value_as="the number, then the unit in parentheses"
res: 76489.82 (kWh)
